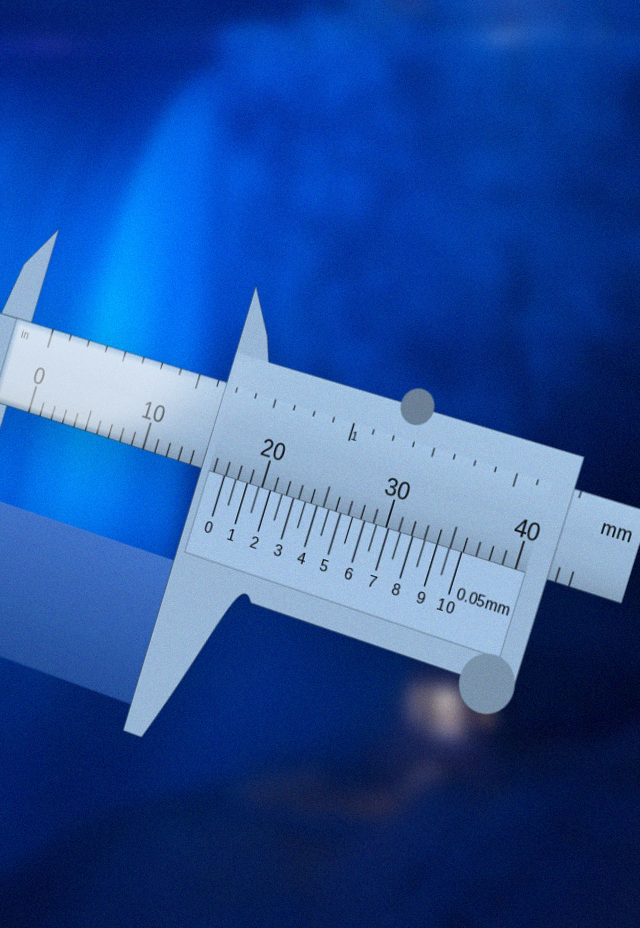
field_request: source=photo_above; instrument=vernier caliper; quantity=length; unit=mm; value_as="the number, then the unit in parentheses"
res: 16.9 (mm)
